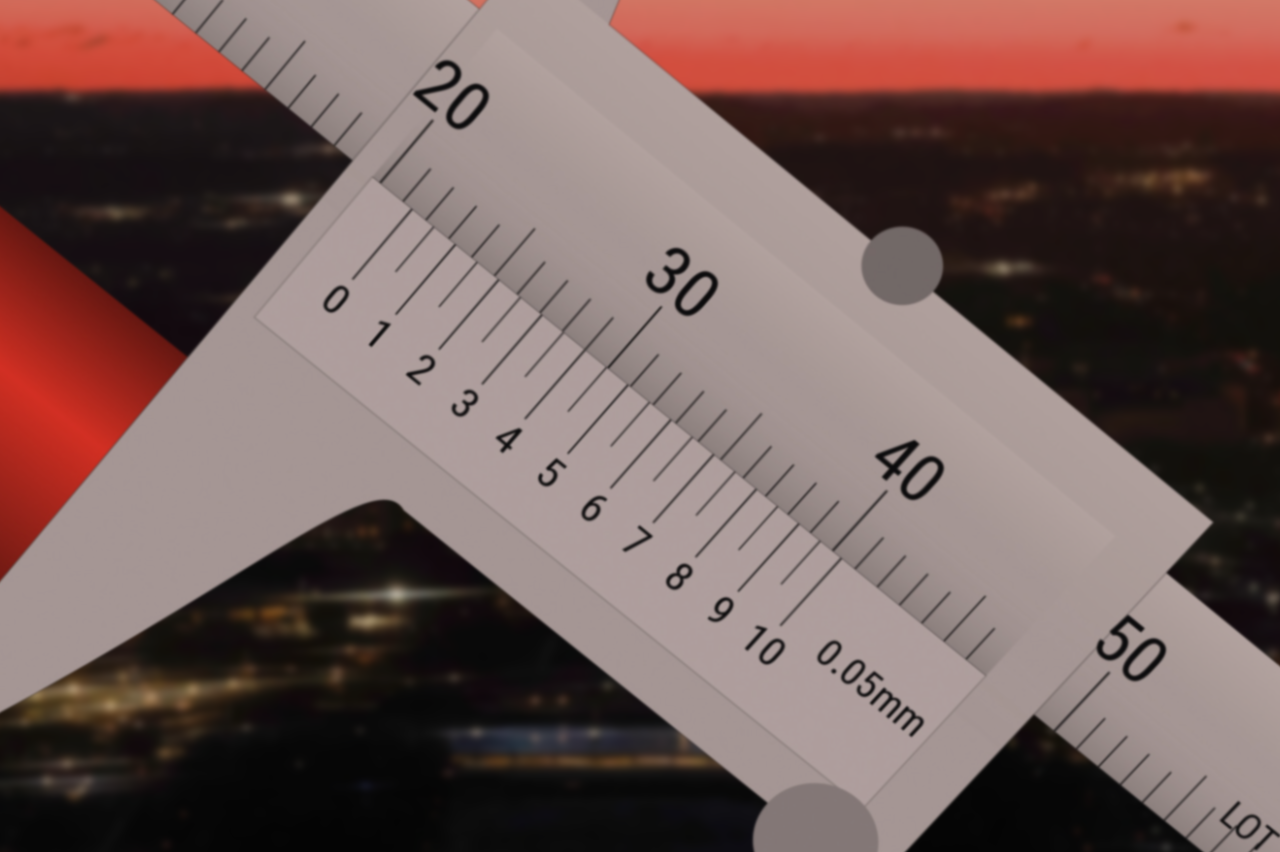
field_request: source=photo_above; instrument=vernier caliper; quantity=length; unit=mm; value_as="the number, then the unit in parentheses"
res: 21.4 (mm)
